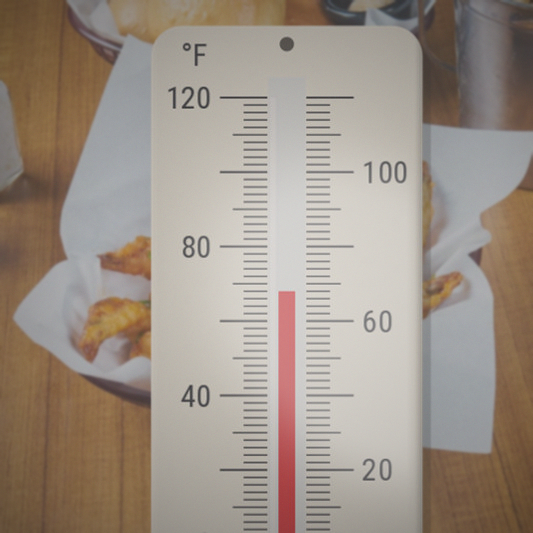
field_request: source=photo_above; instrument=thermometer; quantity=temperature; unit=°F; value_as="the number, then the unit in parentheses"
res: 68 (°F)
